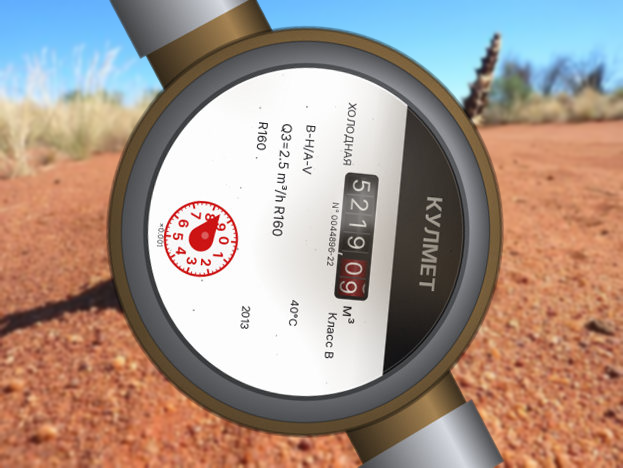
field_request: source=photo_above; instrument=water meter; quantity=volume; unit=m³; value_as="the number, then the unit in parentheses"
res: 5219.088 (m³)
